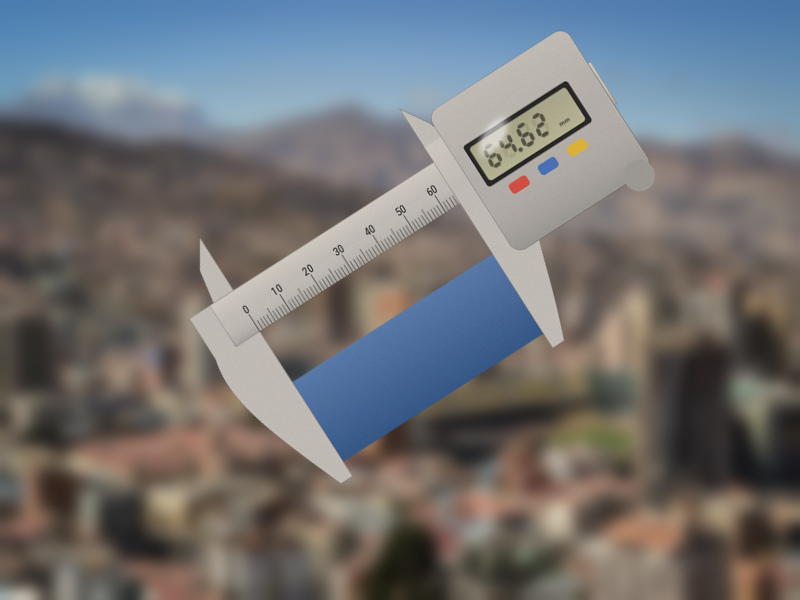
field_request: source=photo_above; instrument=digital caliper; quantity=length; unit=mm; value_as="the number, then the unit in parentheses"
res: 64.62 (mm)
